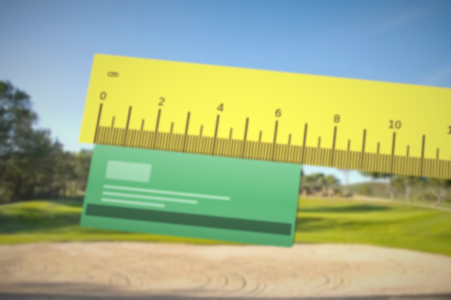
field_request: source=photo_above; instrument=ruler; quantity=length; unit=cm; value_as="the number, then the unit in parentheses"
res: 7 (cm)
